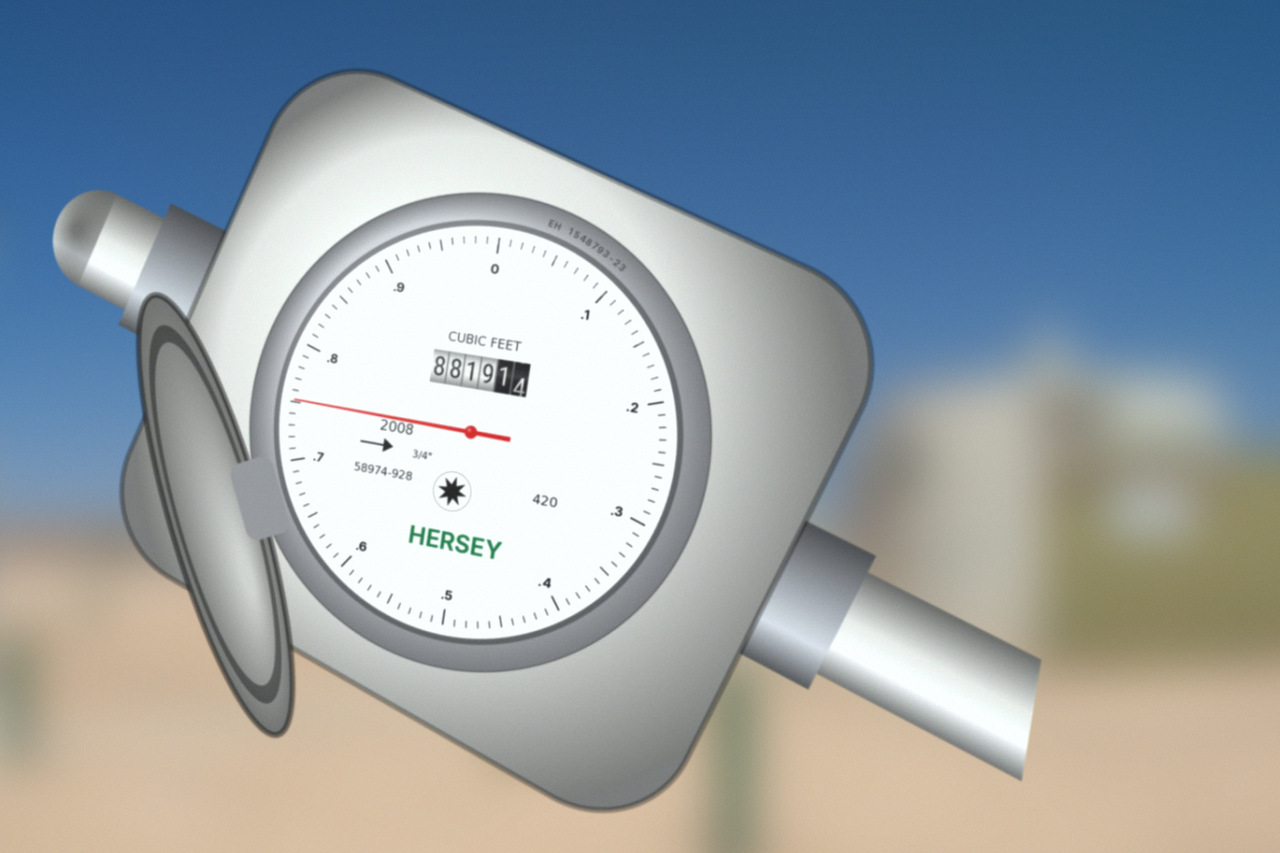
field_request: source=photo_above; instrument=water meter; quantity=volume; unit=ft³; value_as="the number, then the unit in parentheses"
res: 881913.75 (ft³)
